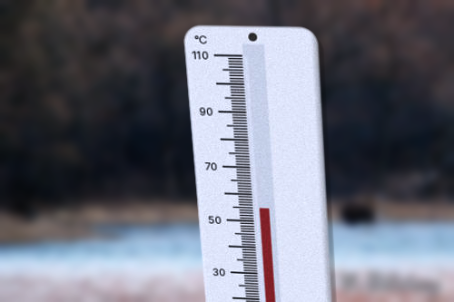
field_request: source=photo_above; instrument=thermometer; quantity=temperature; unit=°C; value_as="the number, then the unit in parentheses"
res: 55 (°C)
